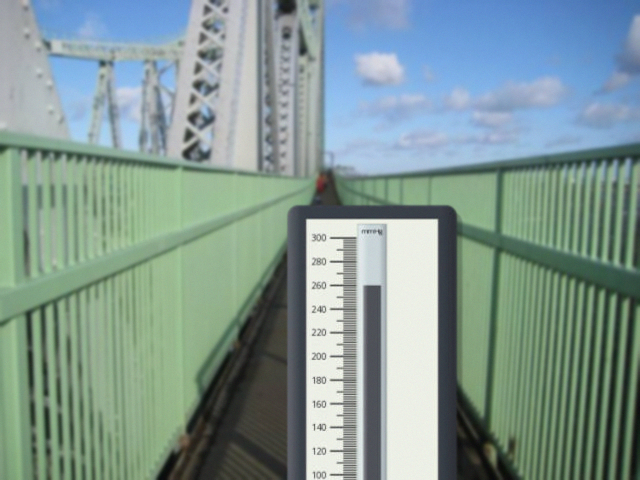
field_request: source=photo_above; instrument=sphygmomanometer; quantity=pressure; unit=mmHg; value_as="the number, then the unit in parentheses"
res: 260 (mmHg)
